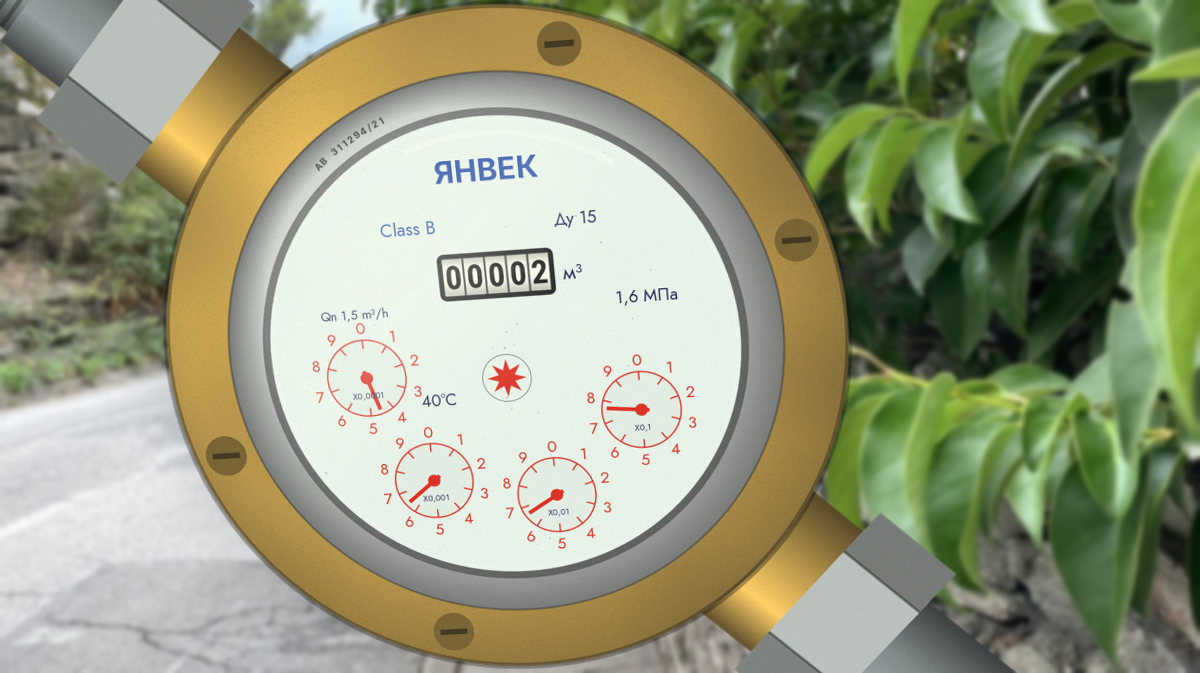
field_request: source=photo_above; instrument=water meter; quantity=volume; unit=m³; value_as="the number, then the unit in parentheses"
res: 2.7664 (m³)
